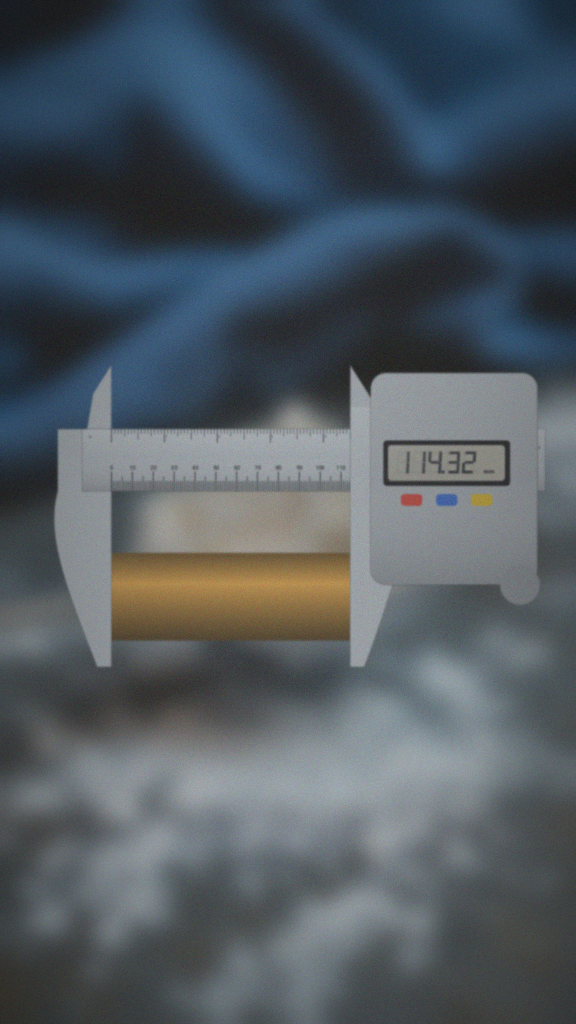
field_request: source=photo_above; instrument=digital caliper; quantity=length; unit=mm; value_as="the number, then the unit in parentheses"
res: 114.32 (mm)
